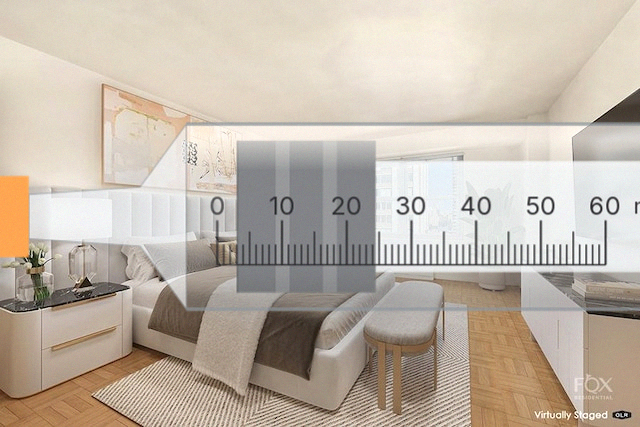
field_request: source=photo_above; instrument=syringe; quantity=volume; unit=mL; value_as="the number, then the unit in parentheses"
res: 3 (mL)
